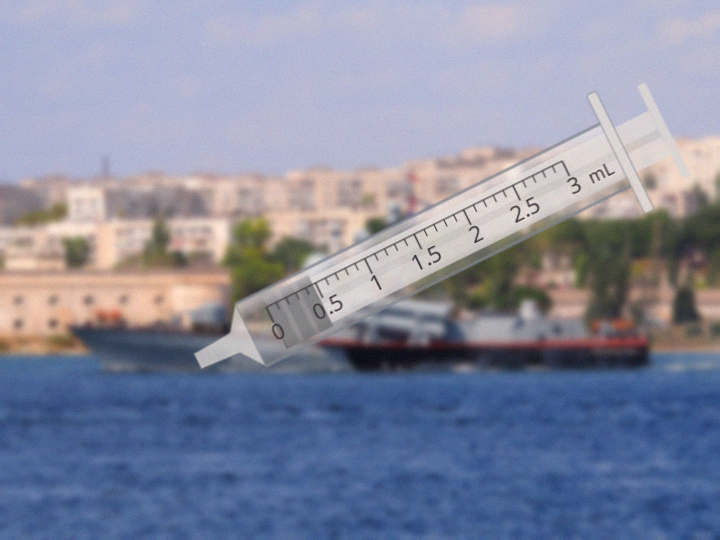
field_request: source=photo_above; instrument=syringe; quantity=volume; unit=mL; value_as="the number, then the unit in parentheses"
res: 0 (mL)
